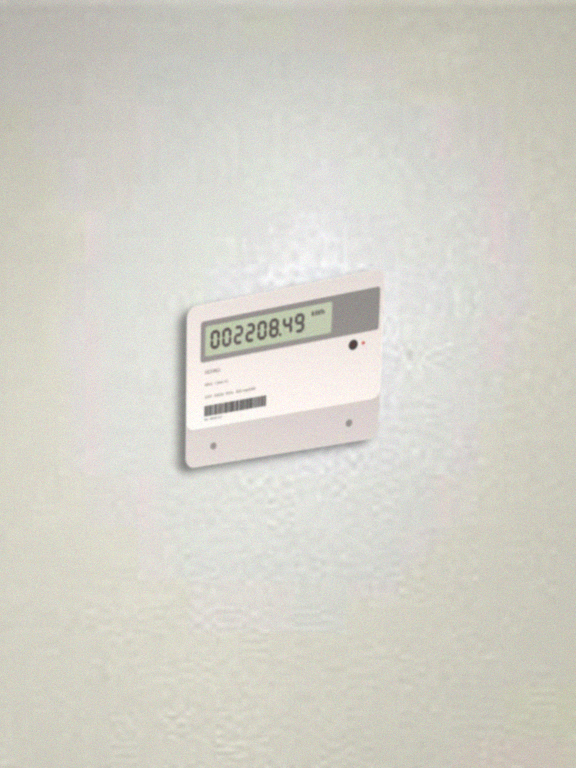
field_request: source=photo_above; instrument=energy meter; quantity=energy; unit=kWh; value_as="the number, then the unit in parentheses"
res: 2208.49 (kWh)
